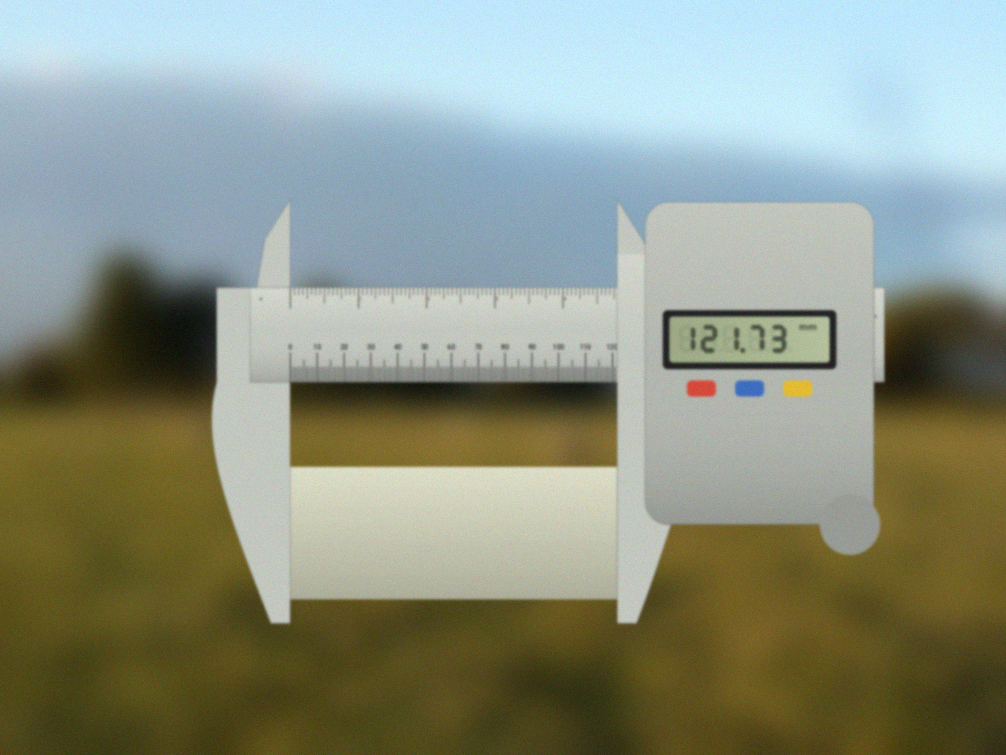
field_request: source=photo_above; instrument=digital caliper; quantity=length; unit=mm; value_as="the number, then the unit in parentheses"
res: 121.73 (mm)
